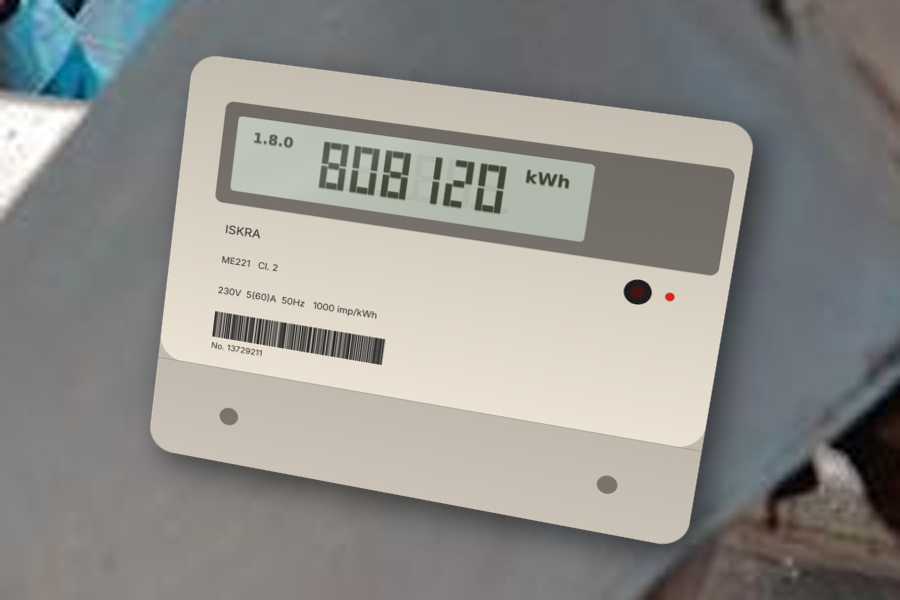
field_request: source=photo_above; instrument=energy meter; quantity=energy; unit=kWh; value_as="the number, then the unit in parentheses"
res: 808120 (kWh)
